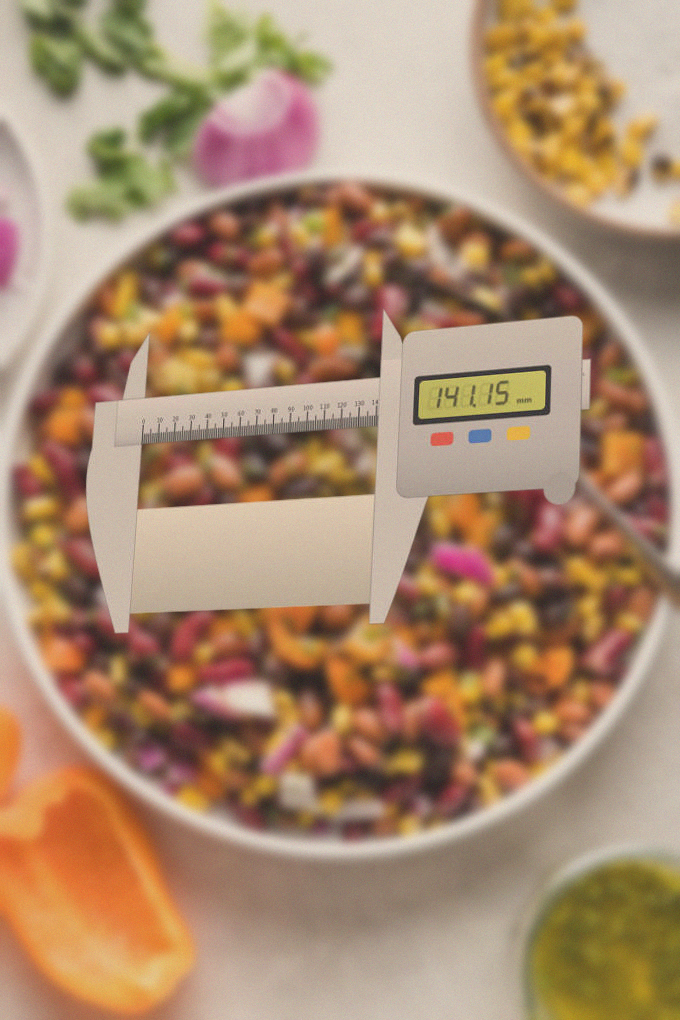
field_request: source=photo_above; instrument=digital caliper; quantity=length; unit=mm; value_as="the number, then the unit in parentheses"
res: 141.15 (mm)
